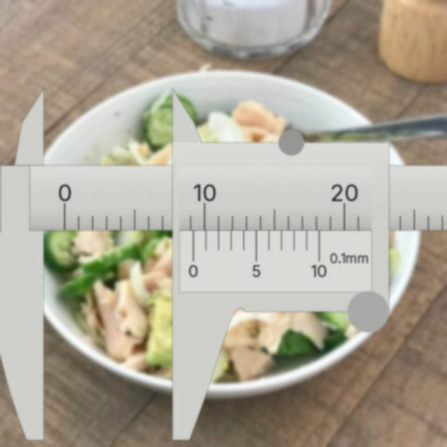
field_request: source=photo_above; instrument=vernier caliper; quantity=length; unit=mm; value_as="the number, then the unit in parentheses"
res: 9.2 (mm)
